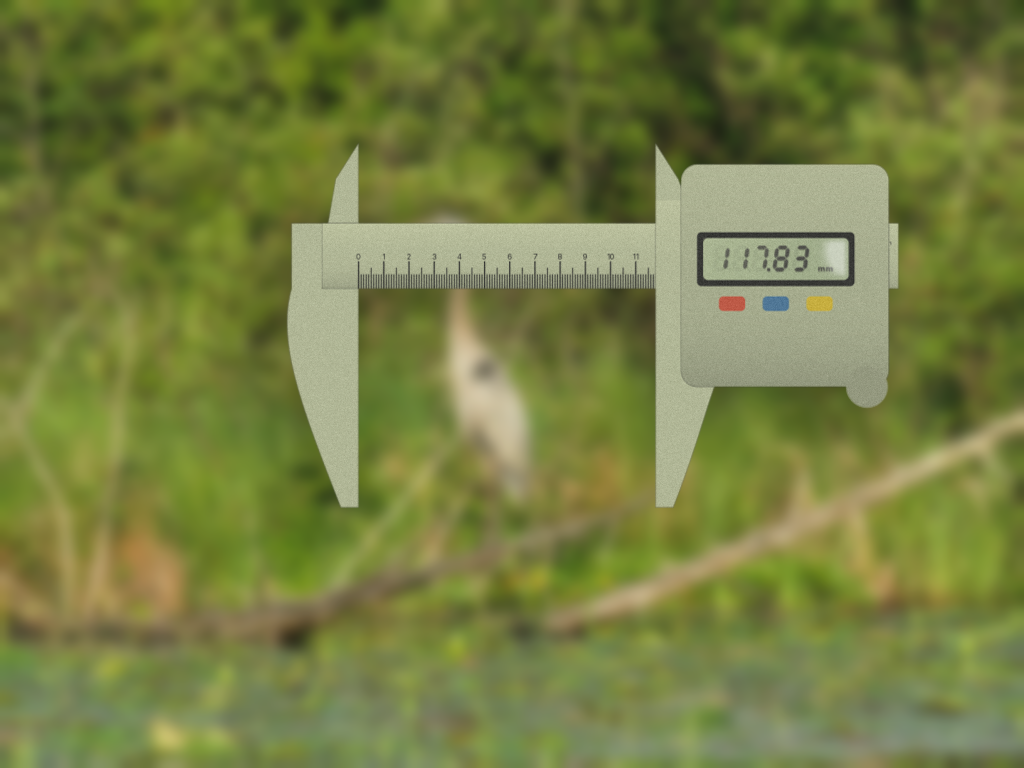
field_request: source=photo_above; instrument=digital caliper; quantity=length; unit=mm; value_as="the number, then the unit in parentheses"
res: 117.83 (mm)
